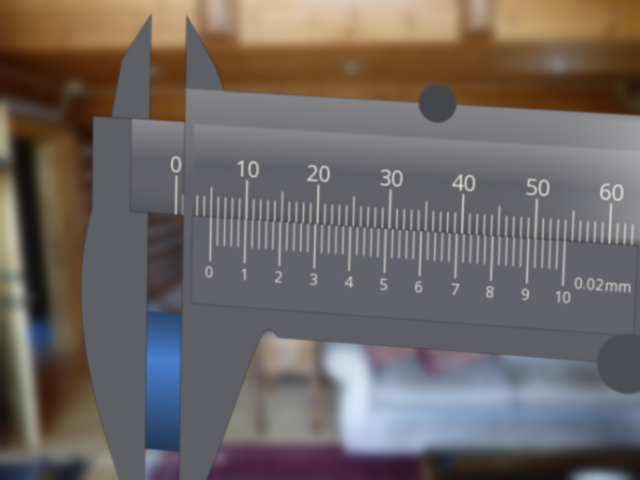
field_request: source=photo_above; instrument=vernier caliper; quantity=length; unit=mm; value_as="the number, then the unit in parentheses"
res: 5.0 (mm)
